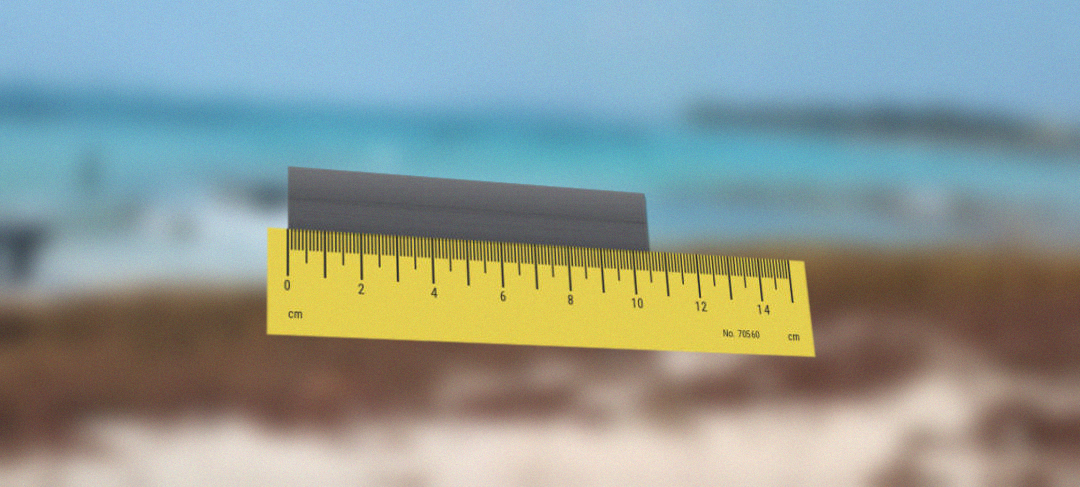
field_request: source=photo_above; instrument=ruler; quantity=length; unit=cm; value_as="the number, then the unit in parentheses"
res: 10.5 (cm)
